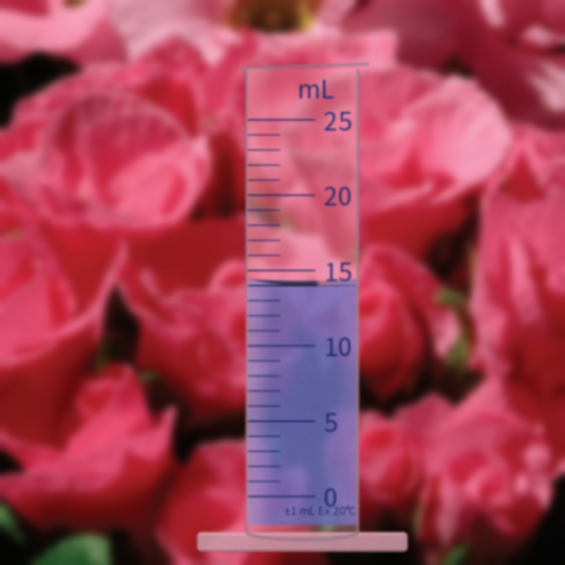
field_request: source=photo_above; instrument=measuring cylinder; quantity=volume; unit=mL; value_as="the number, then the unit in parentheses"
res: 14 (mL)
